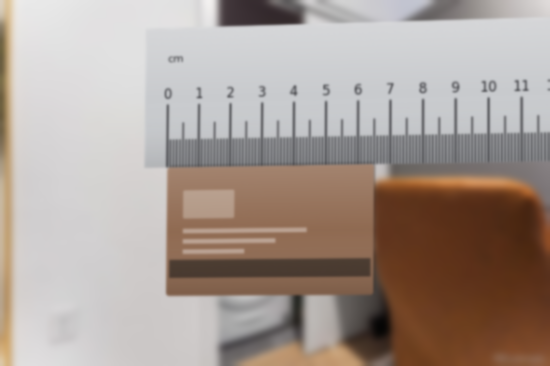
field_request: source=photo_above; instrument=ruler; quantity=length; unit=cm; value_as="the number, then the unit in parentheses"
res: 6.5 (cm)
